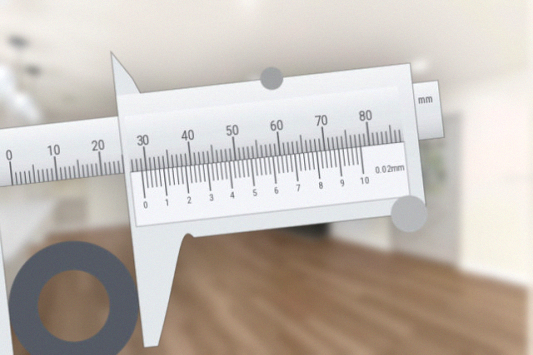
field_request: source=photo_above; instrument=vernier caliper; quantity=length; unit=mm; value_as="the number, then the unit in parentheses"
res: 29.0 (mm)
